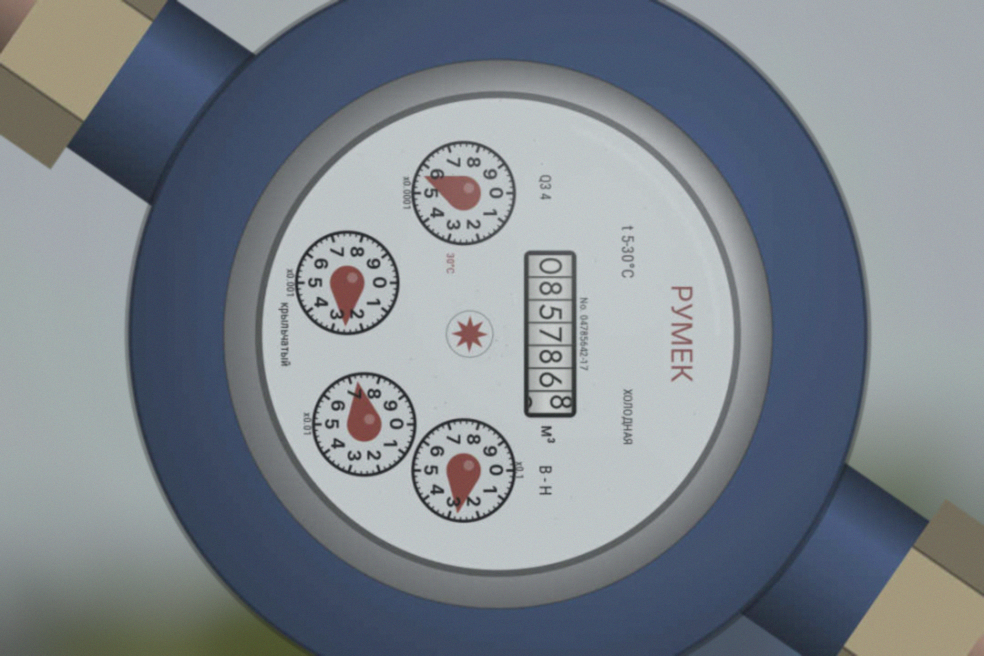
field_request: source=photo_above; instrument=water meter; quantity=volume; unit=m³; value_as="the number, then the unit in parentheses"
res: 857868.2725 (m³)
